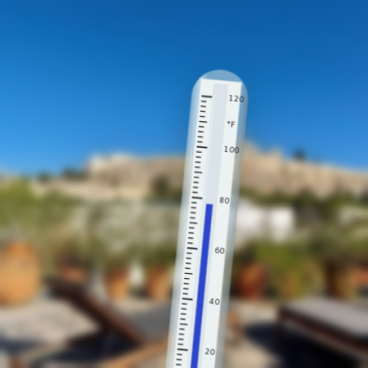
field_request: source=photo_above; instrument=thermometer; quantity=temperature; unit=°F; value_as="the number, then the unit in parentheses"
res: 78 (°F)
